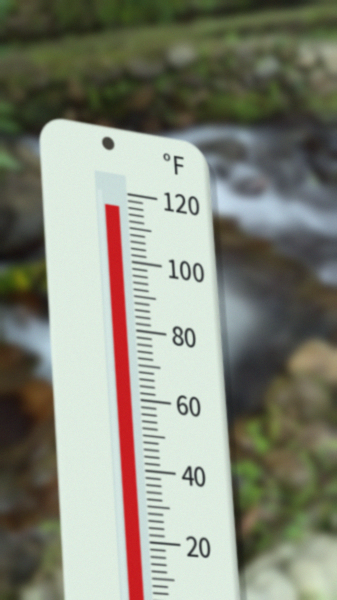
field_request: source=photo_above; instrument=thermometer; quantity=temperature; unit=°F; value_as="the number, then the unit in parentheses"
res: 116 (°F)
